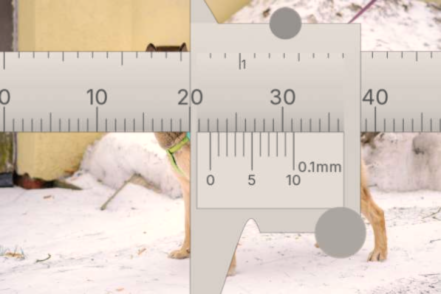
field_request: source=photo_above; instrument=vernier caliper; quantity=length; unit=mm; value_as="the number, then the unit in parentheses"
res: 22.2 (mm)
